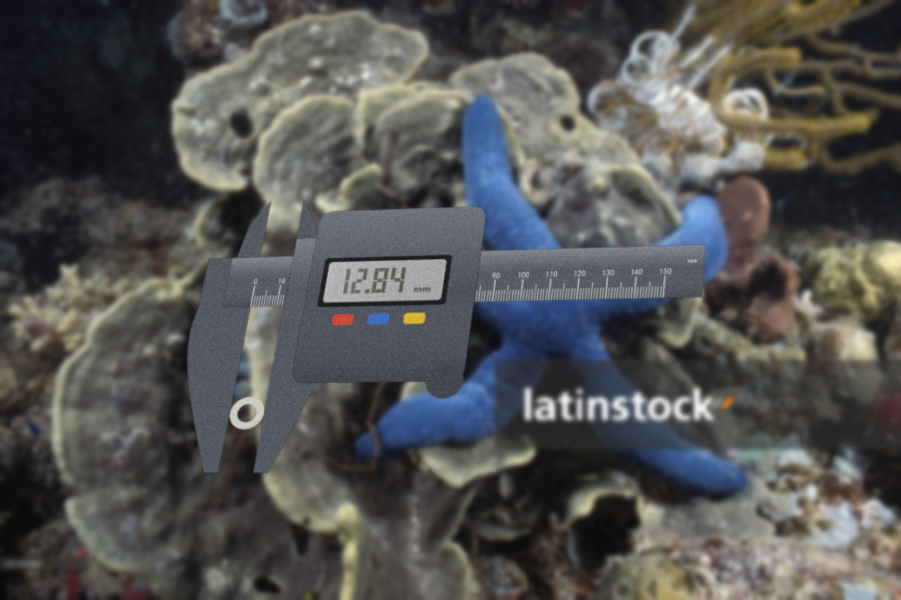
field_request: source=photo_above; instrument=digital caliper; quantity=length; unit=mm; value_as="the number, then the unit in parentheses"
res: 12.84 (mm)
